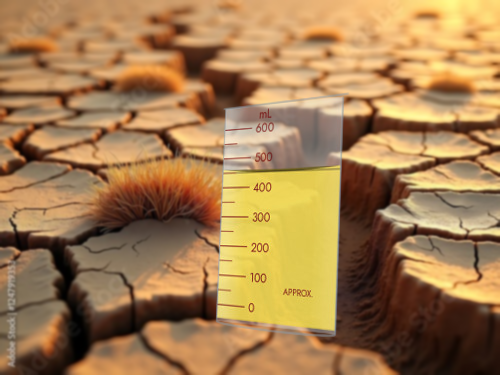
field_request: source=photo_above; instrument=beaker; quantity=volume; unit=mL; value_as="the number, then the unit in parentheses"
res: 450 (mL)
